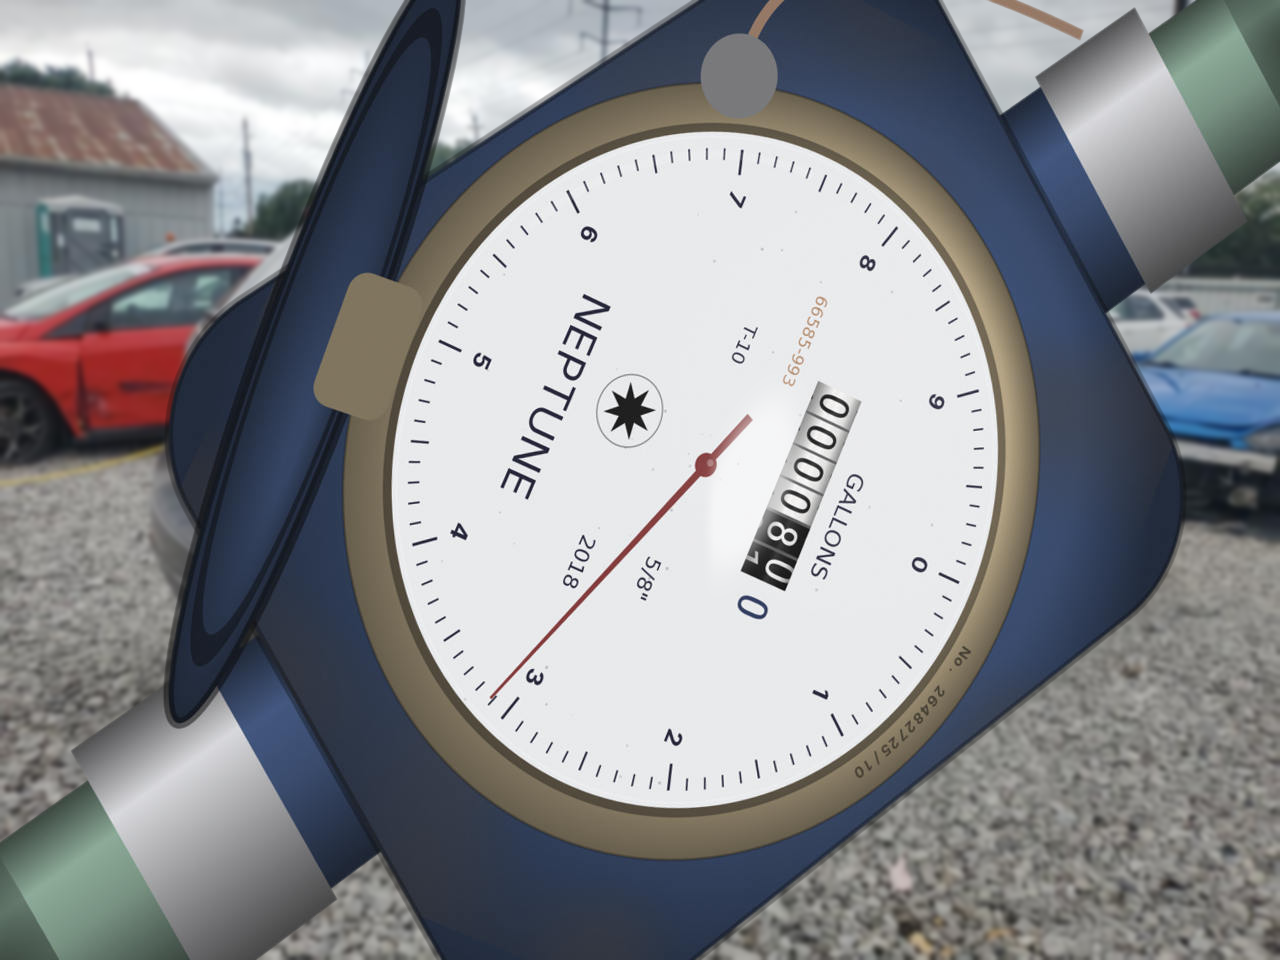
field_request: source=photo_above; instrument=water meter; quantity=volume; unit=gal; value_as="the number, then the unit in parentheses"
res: 803.1 (gal)
